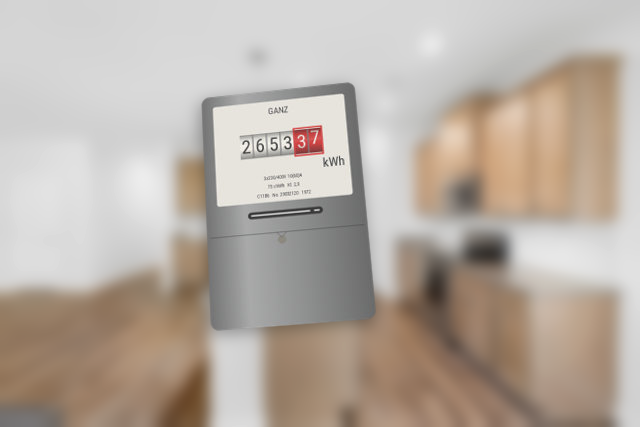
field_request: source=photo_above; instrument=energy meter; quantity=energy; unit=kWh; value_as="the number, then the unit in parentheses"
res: 2653.37 (kWh)
